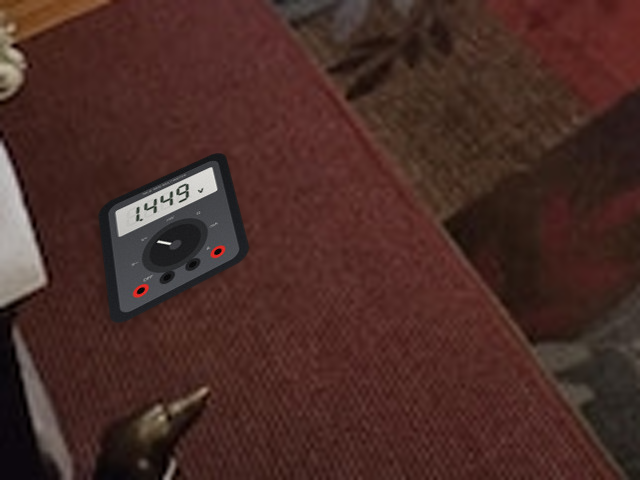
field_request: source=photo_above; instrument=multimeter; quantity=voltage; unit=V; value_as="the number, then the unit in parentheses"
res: 1.449 (V)
